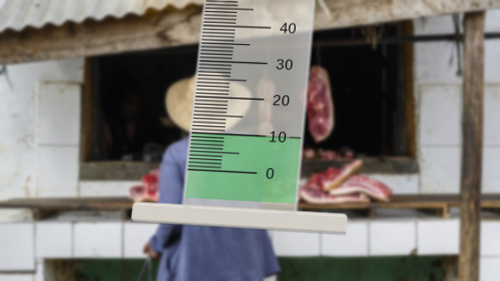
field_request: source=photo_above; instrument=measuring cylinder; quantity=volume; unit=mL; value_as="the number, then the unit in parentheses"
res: 10 (mL)
